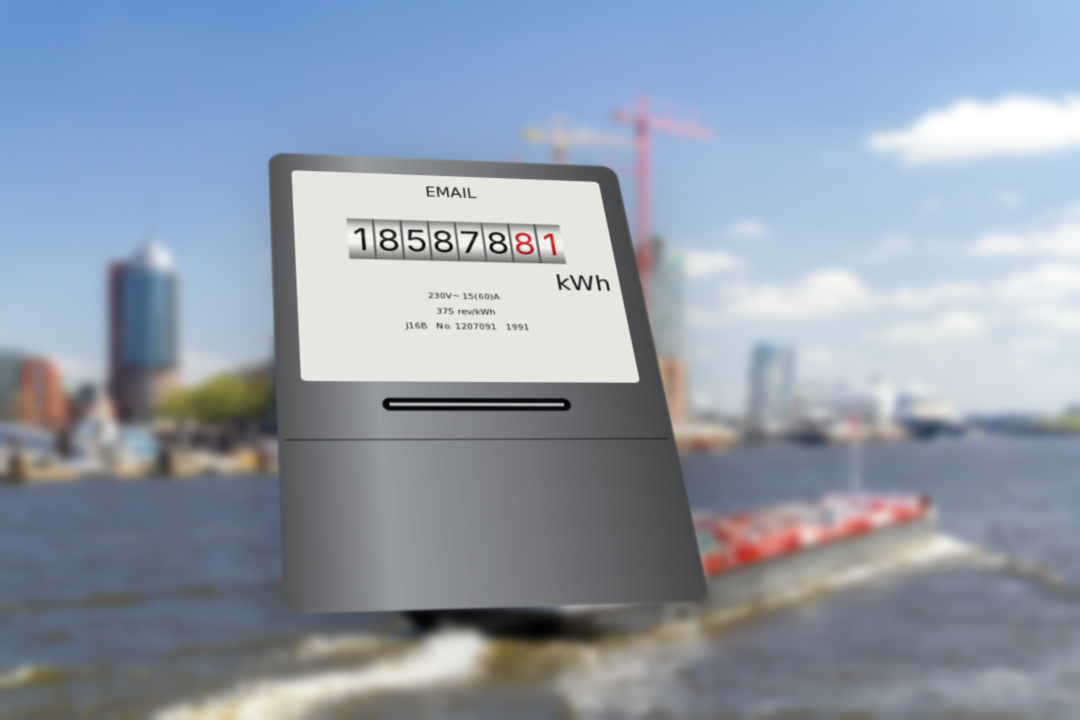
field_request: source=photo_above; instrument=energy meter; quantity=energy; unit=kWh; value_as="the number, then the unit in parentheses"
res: 185878.81 (kWh)
